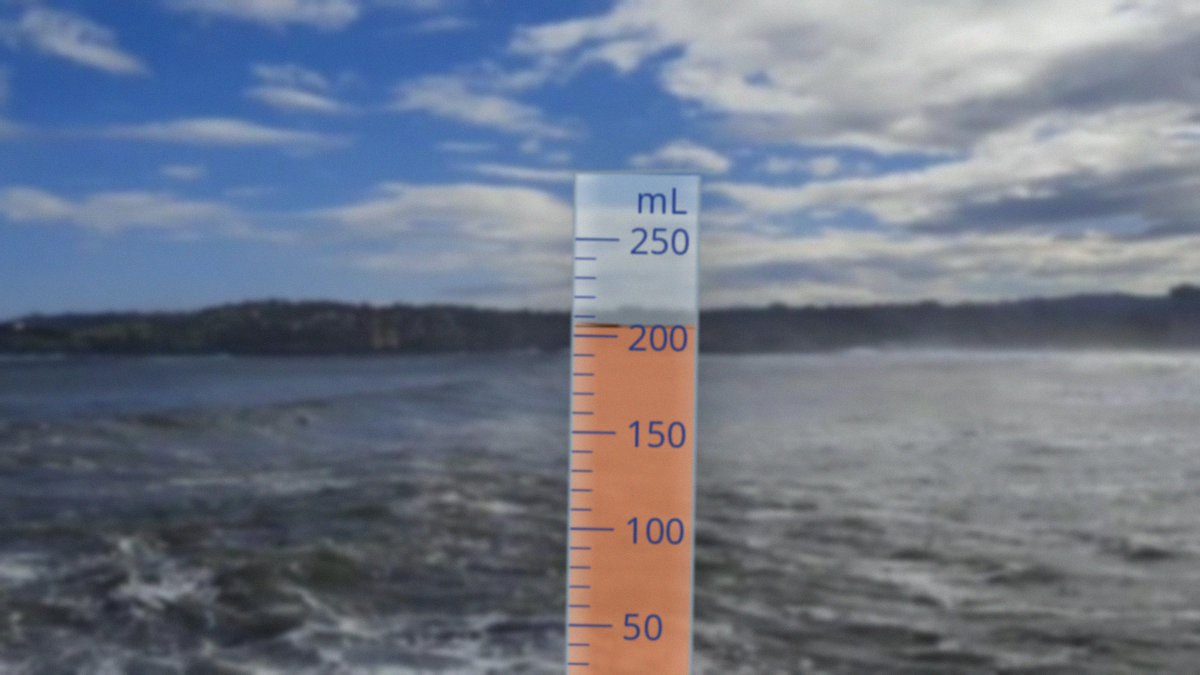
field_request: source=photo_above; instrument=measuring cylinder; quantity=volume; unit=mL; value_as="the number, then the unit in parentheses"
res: 205 (mL)
